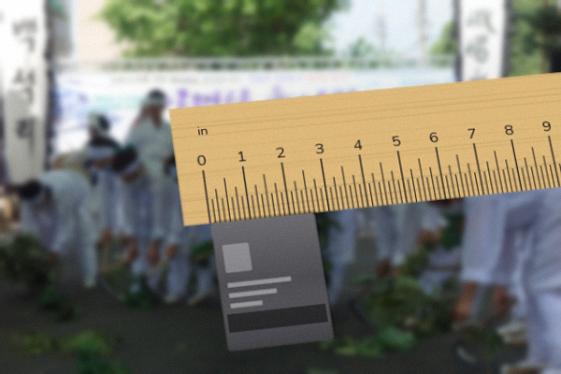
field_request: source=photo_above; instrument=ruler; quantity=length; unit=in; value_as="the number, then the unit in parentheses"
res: 2.625 (in)
